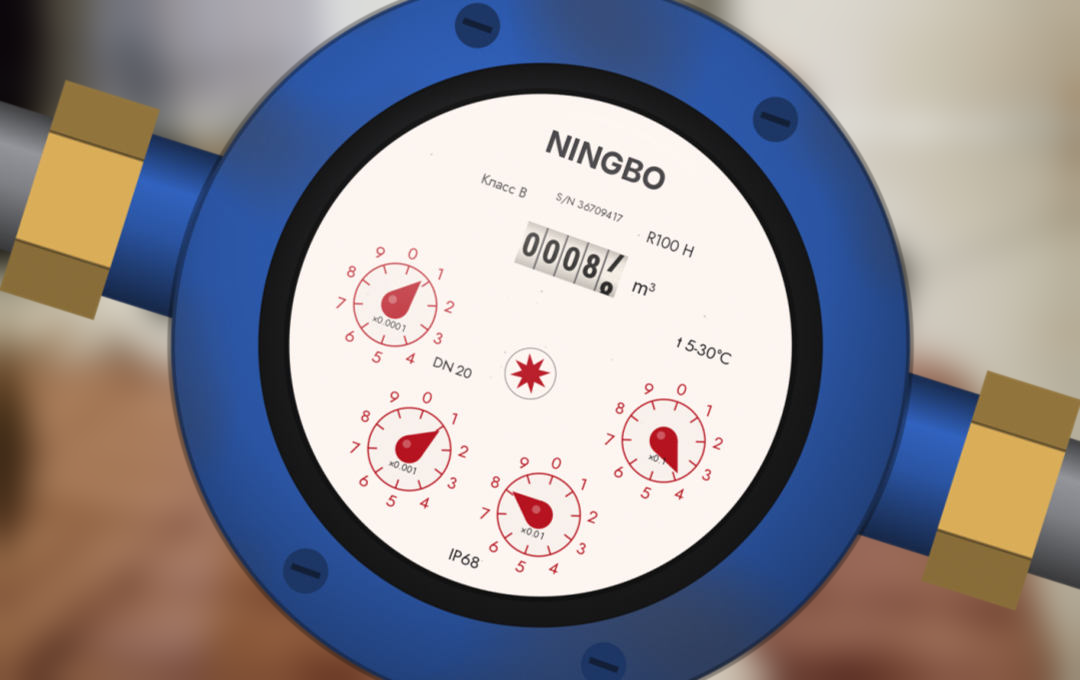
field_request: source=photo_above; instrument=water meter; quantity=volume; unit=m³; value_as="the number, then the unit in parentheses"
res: 87.3810 (m³)
